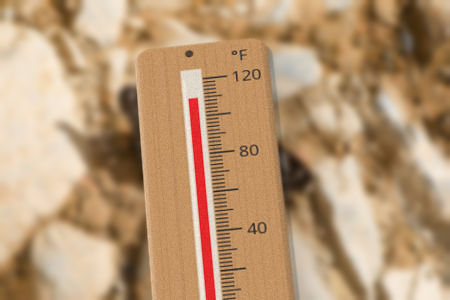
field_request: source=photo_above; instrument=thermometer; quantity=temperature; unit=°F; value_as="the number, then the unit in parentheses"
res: 110 (°F)
